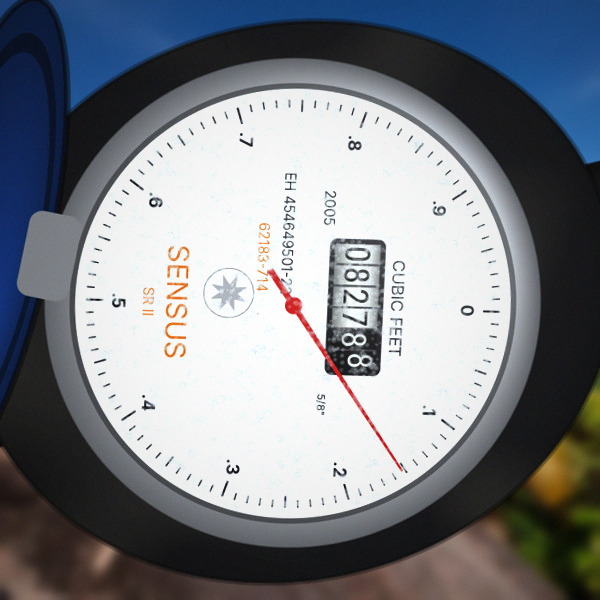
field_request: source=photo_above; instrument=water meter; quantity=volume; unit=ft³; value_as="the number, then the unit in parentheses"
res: 82788.15 (ft³)
